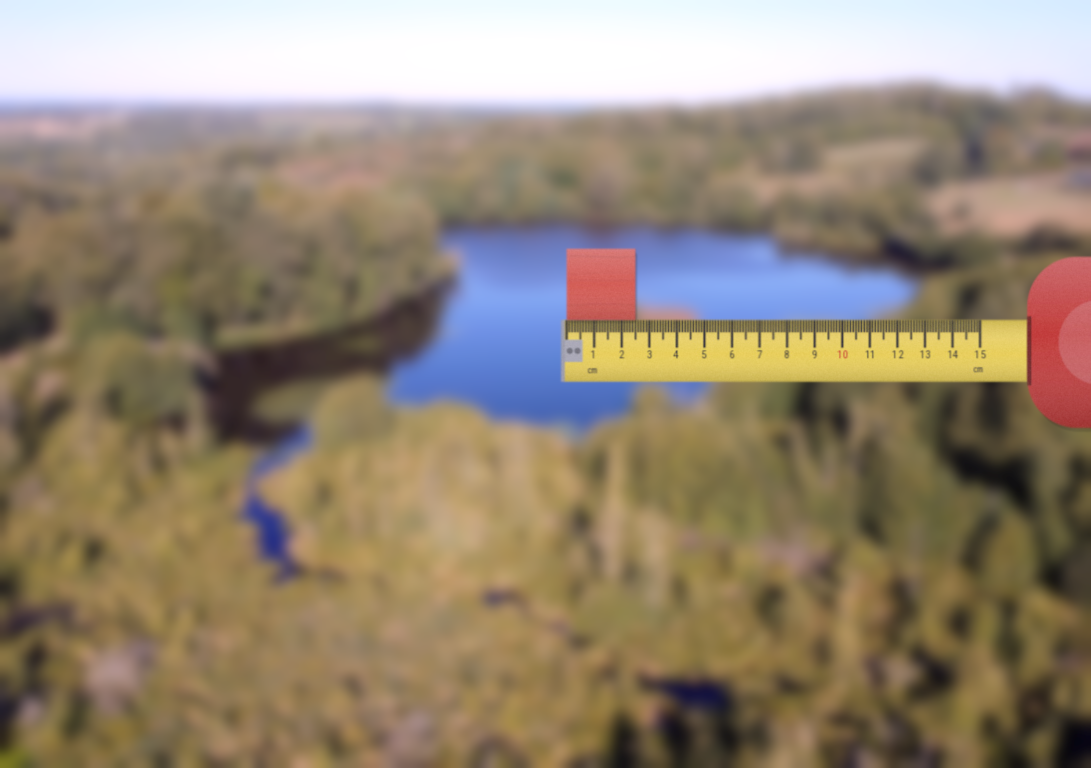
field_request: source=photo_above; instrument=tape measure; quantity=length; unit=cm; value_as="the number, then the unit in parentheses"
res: 2.5 (cm)
